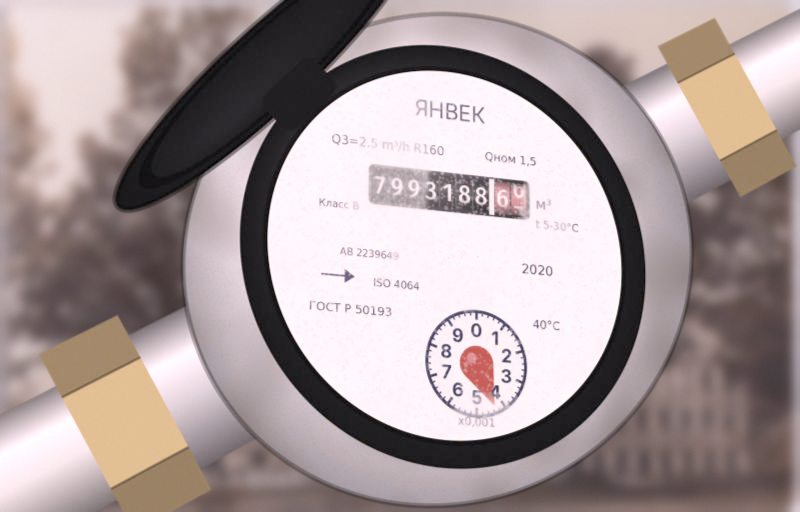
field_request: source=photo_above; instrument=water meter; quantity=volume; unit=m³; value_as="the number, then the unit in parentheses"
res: 7993188.664 (m³)
